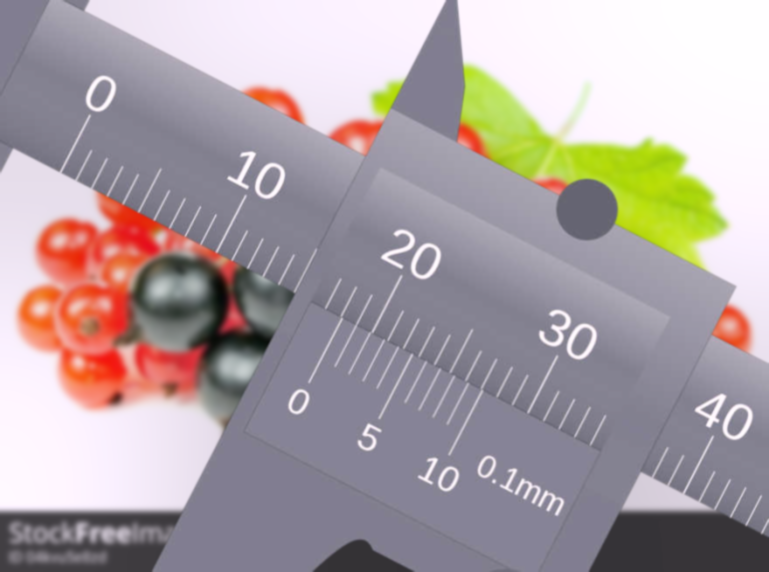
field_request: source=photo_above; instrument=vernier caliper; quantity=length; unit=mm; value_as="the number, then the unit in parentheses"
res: 18.1 (mm)
